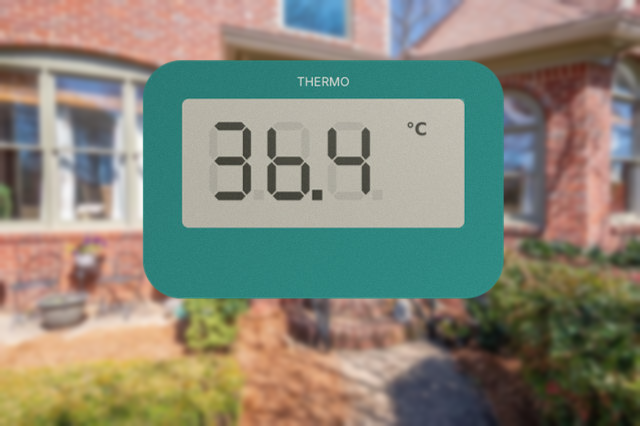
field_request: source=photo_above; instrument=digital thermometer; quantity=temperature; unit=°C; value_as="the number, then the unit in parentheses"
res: 36.4 (°C)
